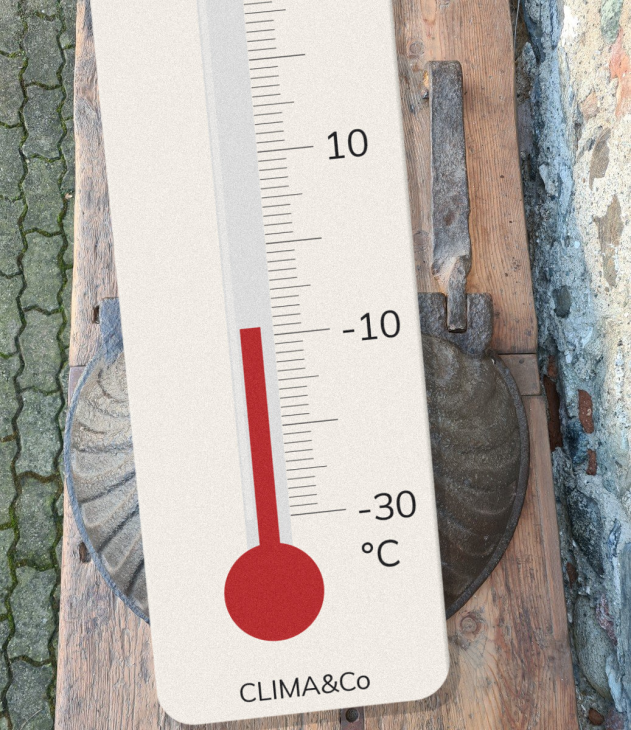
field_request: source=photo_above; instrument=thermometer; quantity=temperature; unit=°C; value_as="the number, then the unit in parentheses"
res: -9 (°C)
